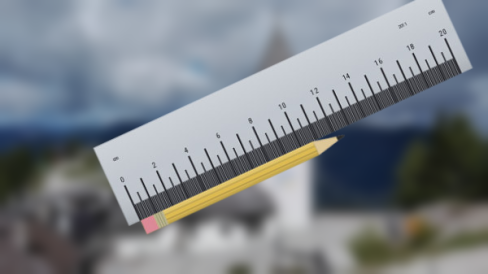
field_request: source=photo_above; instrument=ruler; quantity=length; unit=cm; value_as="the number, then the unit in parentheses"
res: 12.5 (cm)
